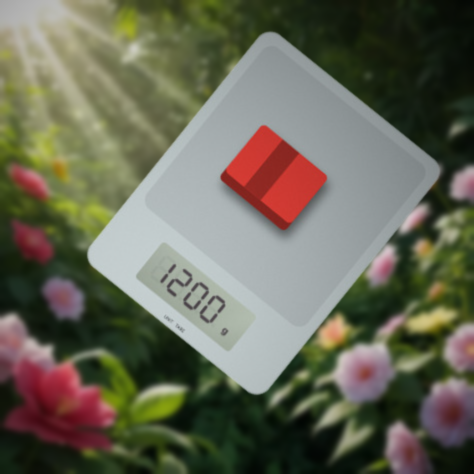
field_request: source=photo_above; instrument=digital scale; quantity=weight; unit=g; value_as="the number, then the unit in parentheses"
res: 1200 (g)
